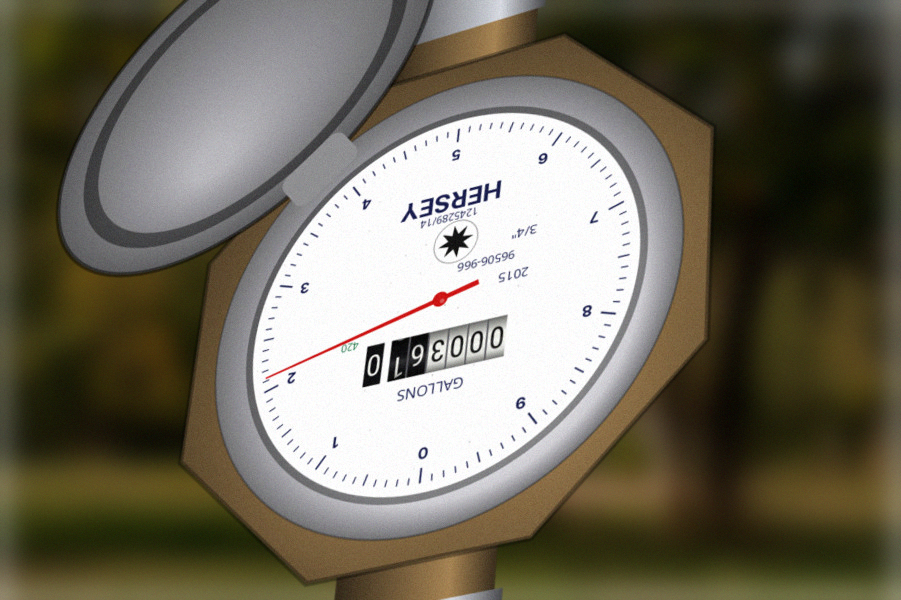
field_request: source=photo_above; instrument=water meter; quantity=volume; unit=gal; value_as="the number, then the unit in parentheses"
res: 3612.1 (gal)
